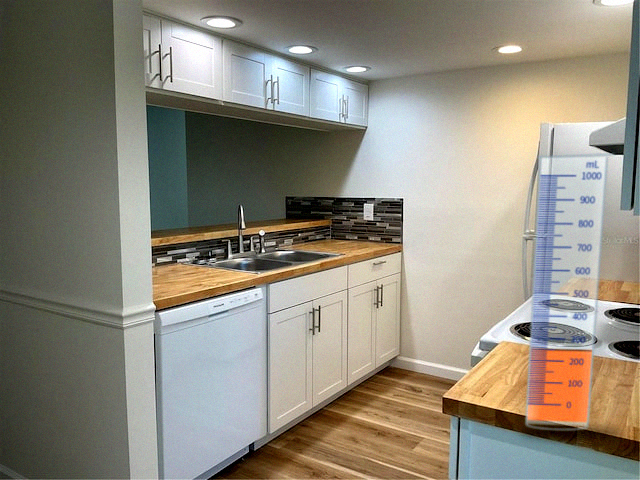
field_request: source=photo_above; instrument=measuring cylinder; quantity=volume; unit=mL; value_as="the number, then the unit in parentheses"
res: 250 (mL)
